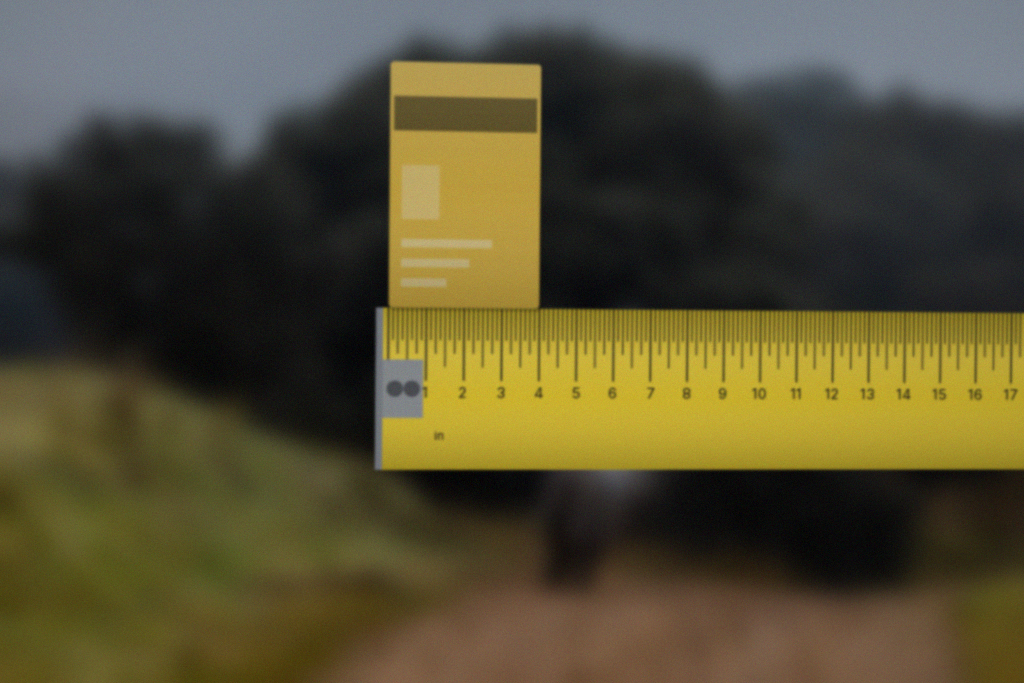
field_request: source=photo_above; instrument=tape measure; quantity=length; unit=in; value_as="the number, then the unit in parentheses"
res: 4 (in)
